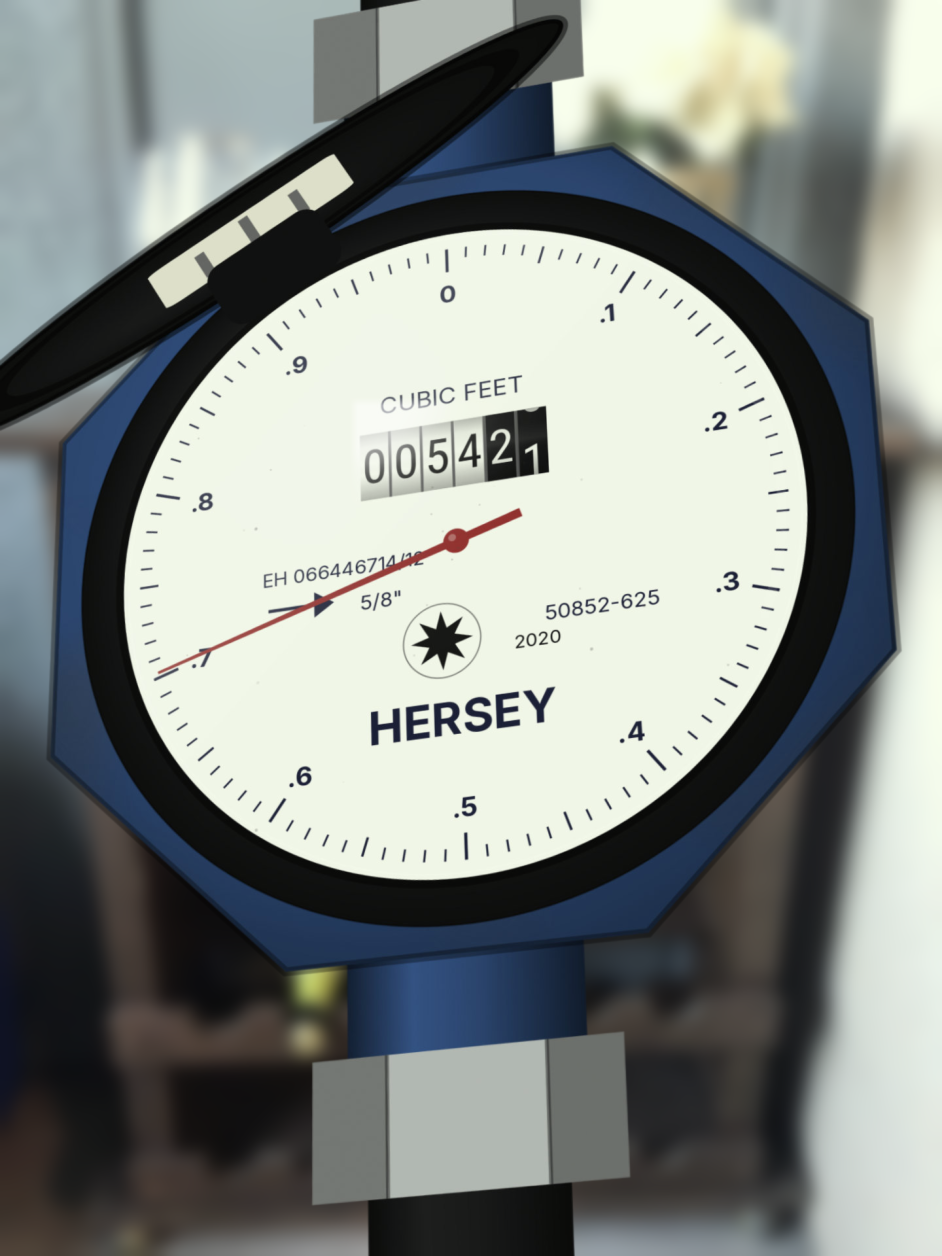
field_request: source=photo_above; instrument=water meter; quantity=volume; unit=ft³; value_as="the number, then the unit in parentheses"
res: 5420.70 (ft³)
